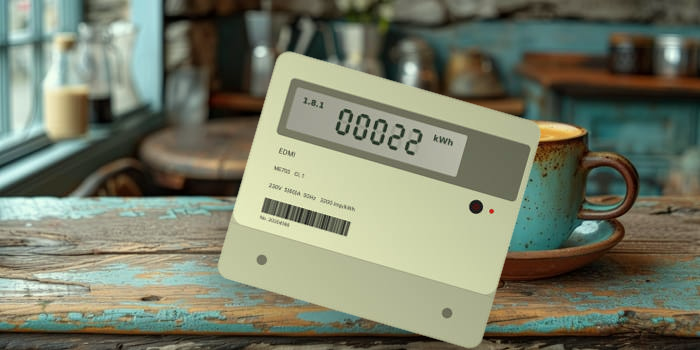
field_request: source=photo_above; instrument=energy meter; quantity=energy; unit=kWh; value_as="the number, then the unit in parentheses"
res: 22 (kWh)
